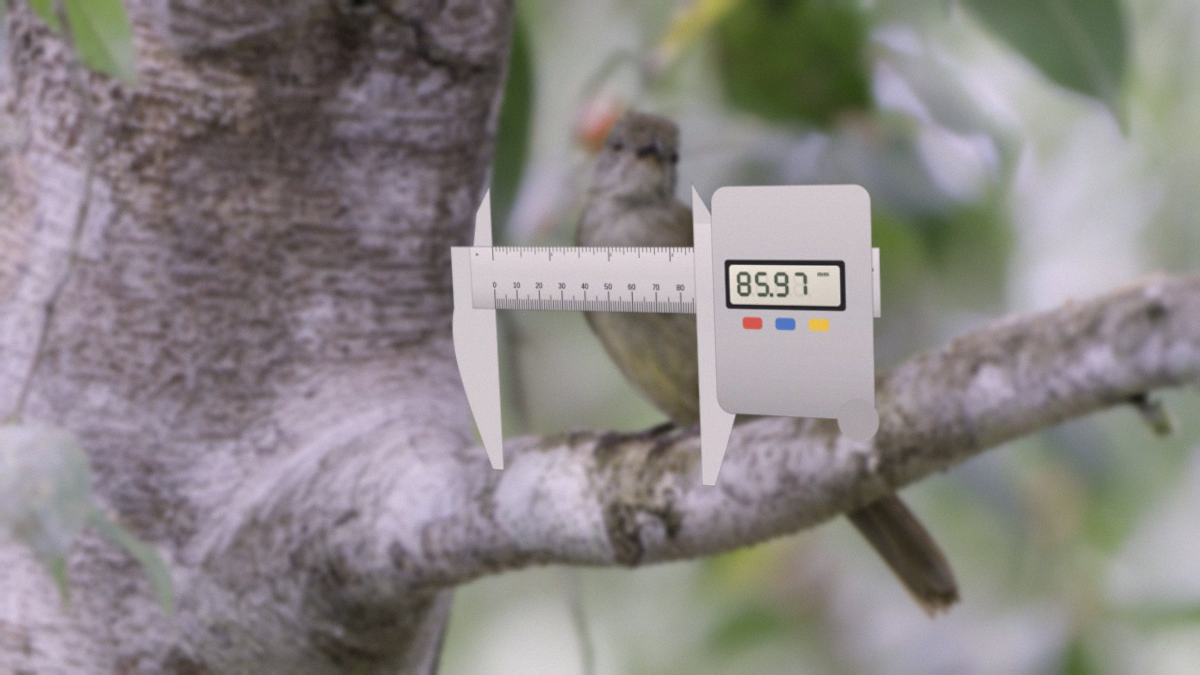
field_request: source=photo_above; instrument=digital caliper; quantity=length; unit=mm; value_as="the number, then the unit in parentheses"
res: 85.97 (mm)
